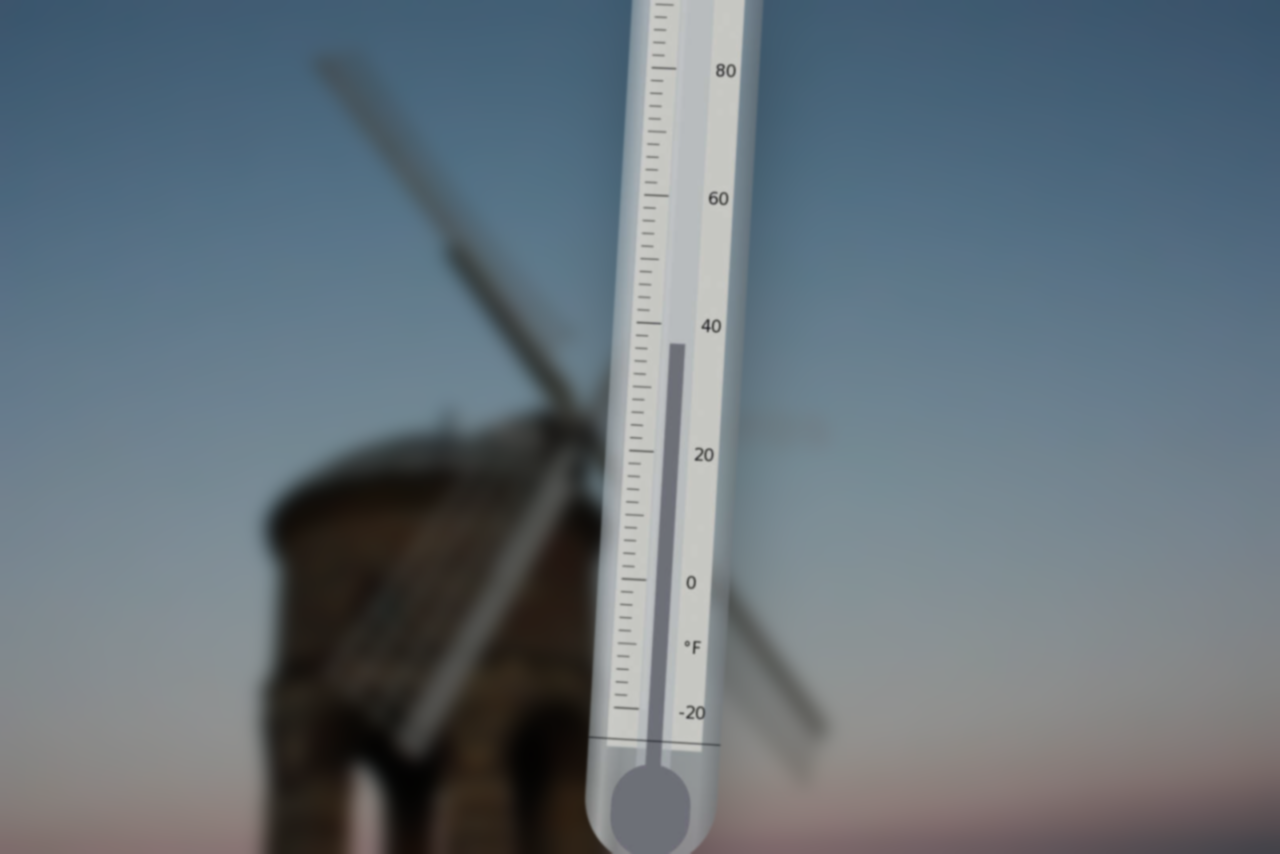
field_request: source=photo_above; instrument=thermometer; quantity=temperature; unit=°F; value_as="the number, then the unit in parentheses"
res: 37 (°F)
